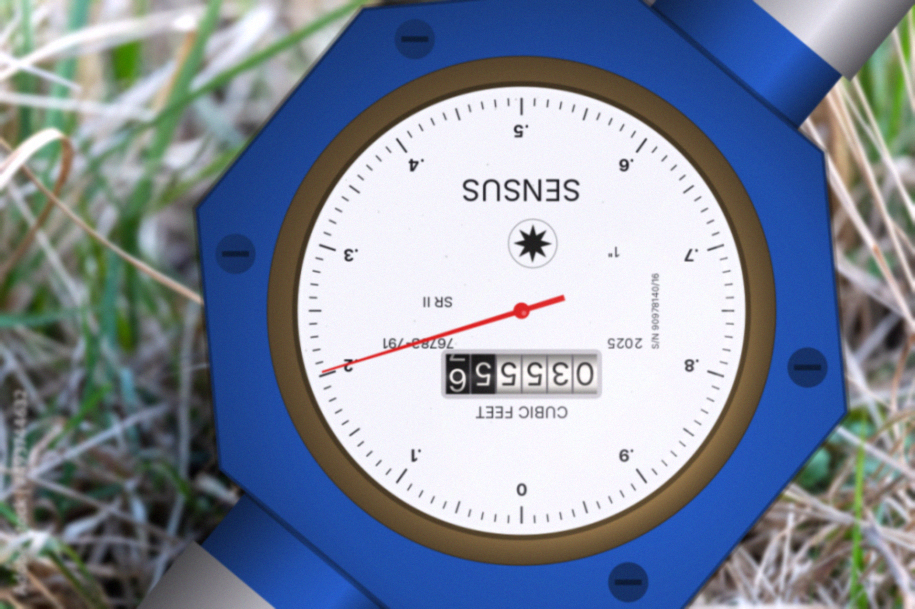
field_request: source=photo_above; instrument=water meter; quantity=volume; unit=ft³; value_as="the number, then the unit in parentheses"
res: 35556.20 (ft³)
